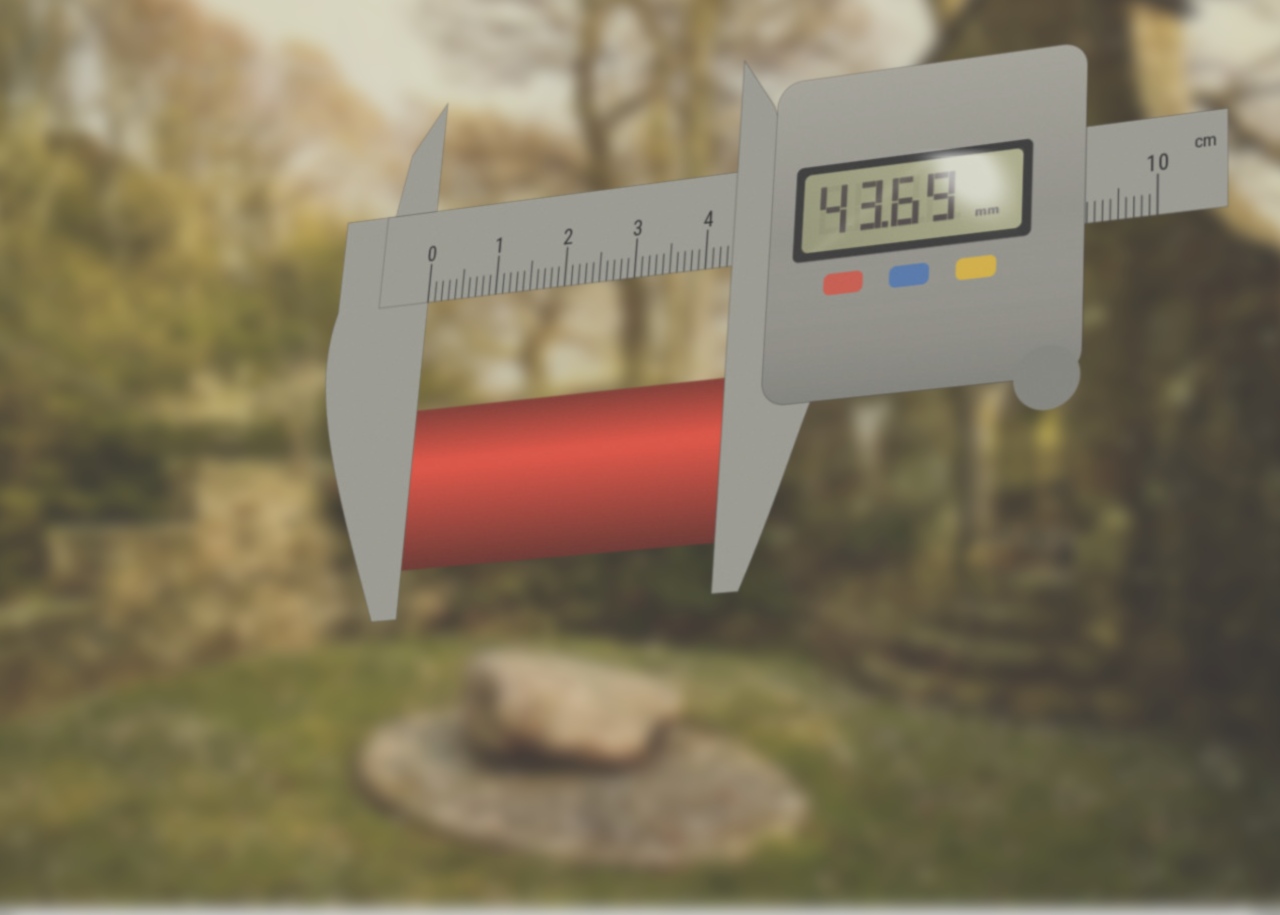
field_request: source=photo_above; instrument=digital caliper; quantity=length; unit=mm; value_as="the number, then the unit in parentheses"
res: 43.69 (mm)
